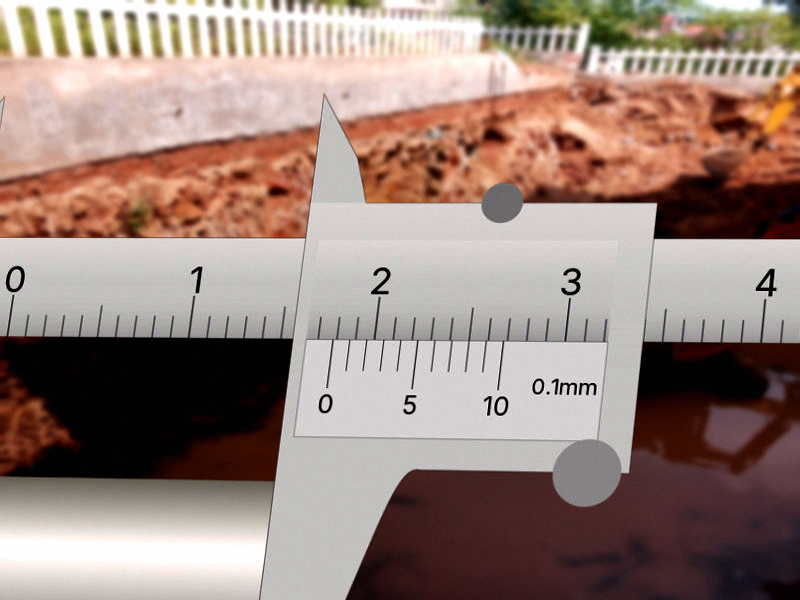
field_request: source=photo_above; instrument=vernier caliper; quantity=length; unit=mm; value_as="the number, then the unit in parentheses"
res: 17.8 (mm)
